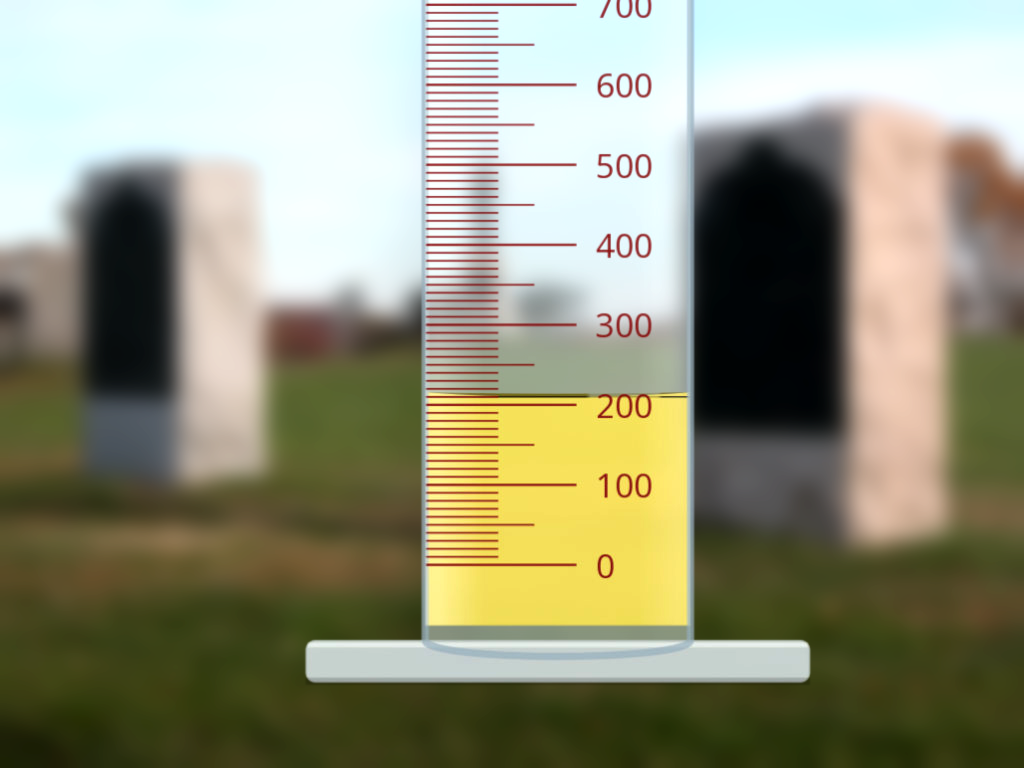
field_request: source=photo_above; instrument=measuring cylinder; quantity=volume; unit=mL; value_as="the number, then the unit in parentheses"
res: 210 (mL)
